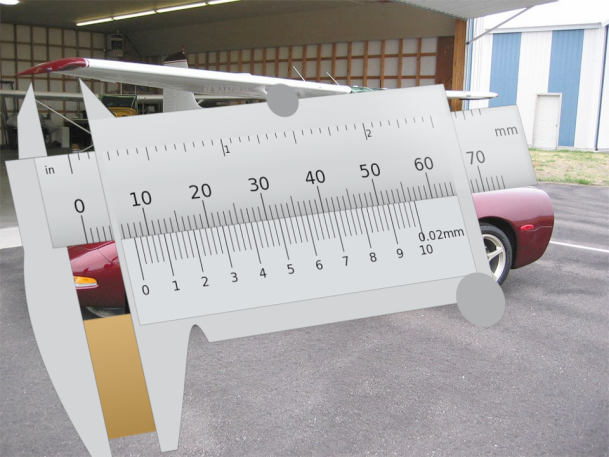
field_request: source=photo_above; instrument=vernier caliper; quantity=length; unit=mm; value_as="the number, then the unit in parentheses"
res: 7.6 (mm)
